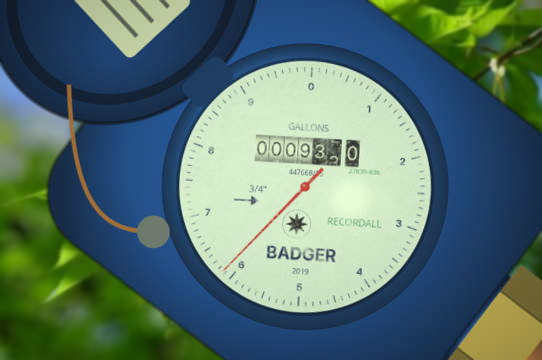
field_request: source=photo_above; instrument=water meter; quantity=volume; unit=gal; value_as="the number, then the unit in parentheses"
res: 9326.1 (gal)
